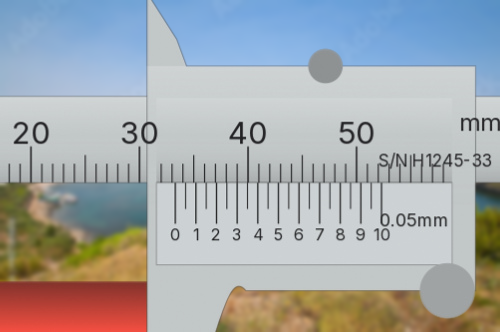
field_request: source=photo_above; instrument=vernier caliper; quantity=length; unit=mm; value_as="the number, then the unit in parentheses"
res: 33.3 (mm)
